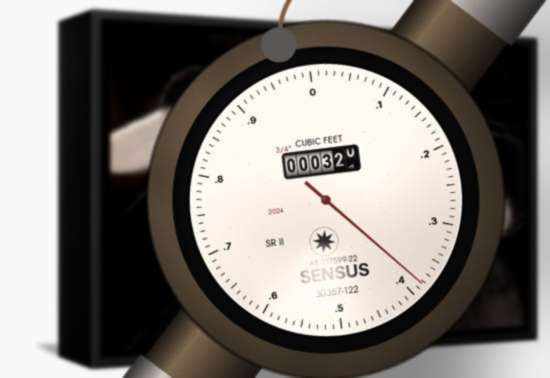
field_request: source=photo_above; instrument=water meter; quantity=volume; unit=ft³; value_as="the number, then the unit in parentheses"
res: 320.38 (ft³)
